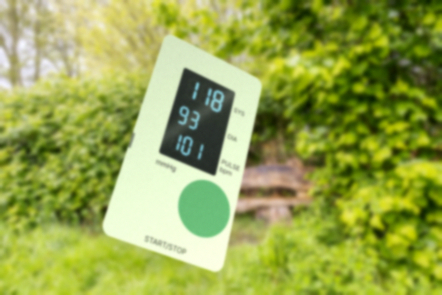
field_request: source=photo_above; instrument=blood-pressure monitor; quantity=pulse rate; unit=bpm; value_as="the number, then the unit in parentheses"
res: 101 (bpm)
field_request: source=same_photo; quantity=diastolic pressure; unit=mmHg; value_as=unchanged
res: 93 (mmHg)
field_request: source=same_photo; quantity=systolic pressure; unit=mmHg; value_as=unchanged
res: 118 (mmHg)
